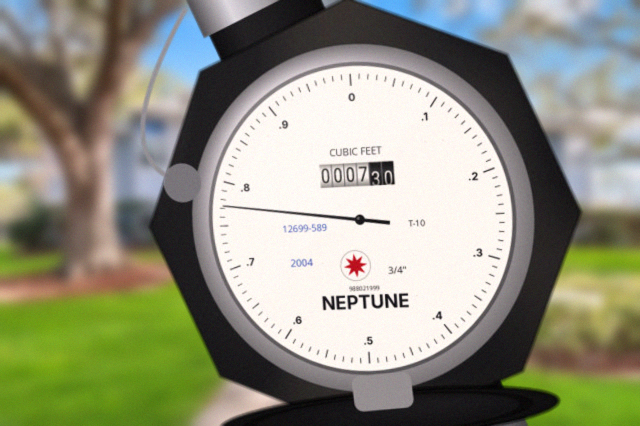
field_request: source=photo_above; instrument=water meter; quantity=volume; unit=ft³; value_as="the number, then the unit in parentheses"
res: 729.77 (ft³)
